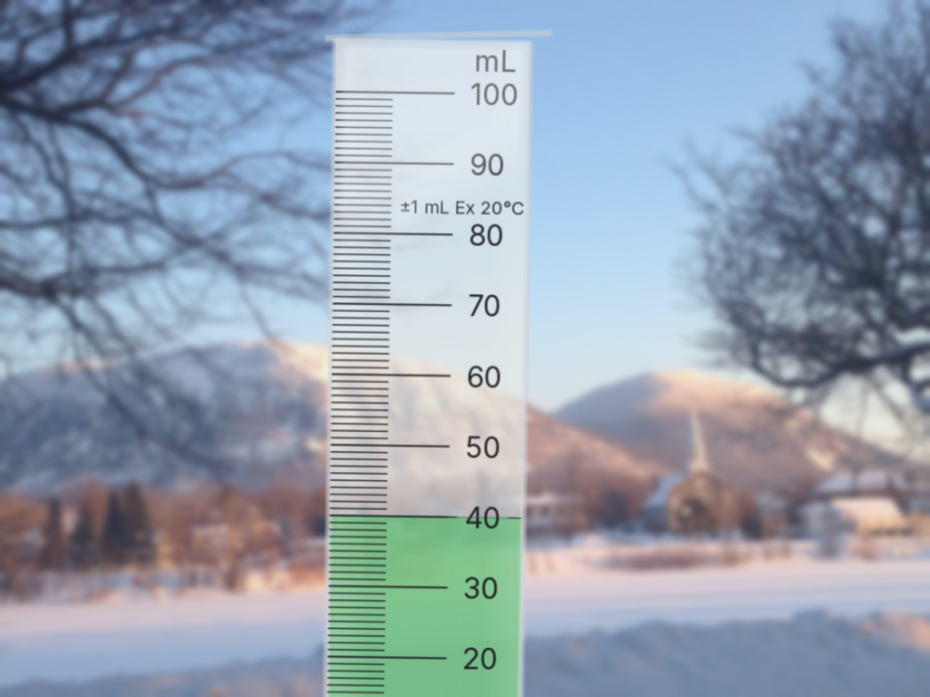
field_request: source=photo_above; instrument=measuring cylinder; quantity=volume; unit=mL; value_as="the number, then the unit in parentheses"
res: 40 (mL)
